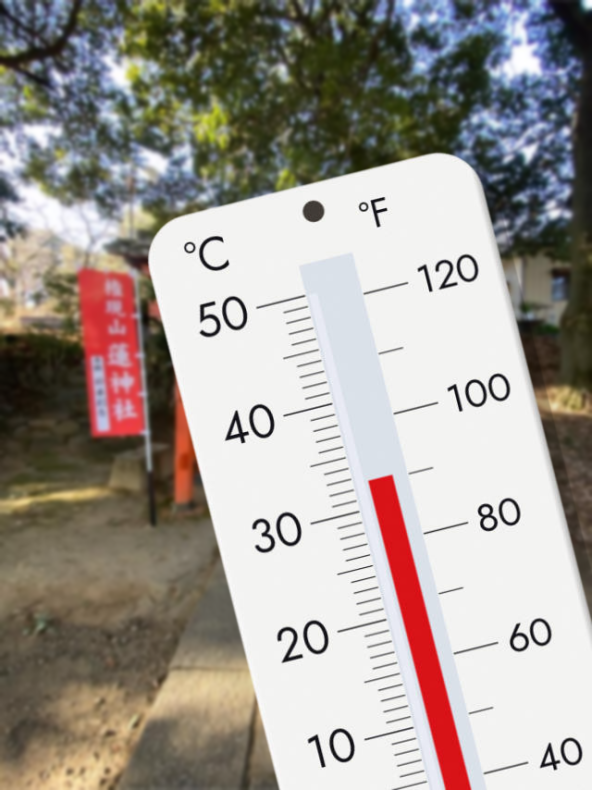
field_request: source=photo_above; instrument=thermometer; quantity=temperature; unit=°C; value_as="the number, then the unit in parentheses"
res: 32.5 (°C)
